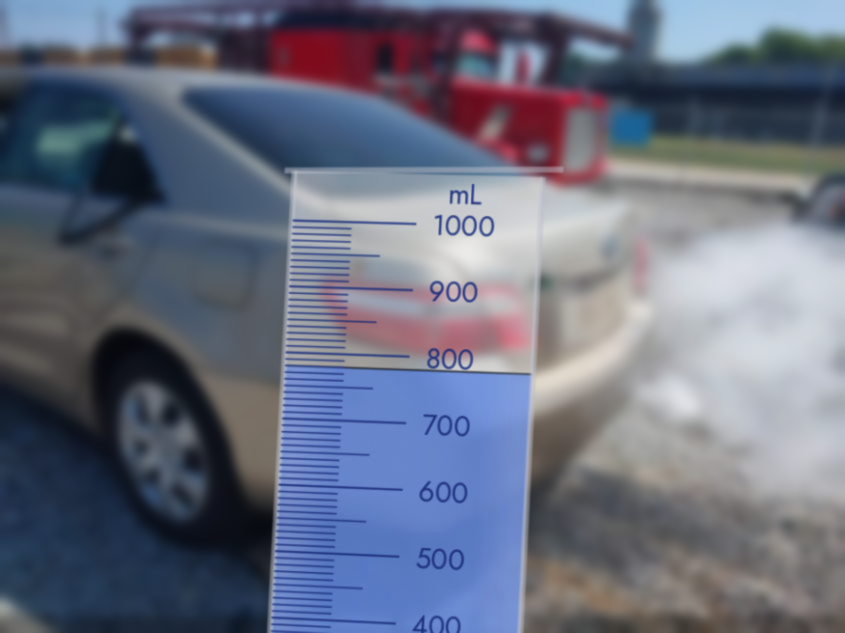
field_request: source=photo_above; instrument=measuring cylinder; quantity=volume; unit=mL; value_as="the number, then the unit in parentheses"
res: 780 (mL)
